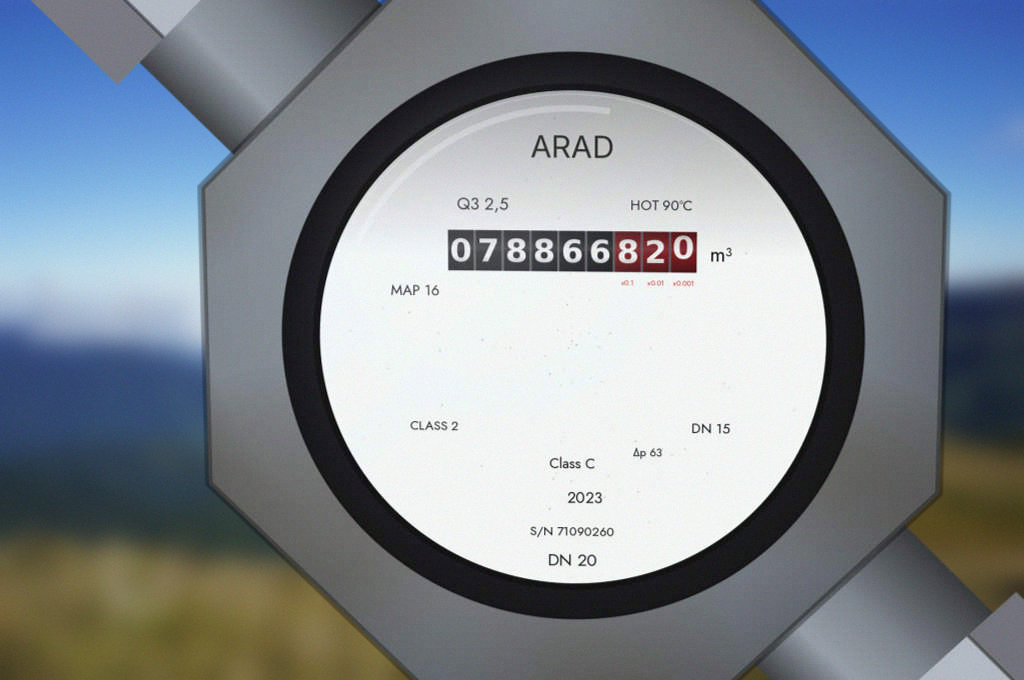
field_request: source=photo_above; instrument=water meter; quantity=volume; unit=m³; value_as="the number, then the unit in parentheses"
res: 78866.820 (m³)
